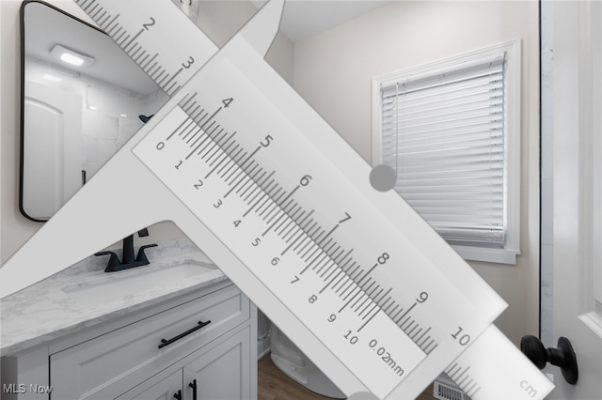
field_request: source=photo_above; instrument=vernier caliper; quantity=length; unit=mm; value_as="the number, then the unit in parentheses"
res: 37.2 (mm)
